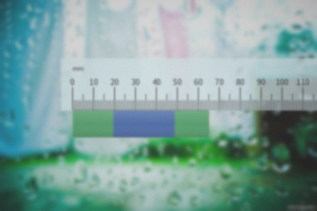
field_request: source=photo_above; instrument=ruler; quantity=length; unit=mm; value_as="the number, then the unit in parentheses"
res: 65 (mm)
